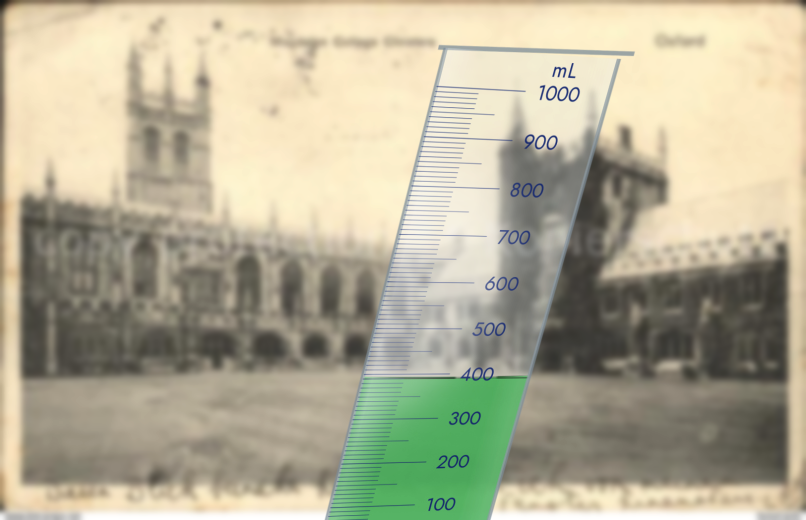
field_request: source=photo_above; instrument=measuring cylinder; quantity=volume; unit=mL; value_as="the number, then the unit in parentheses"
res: 390 (mL)
